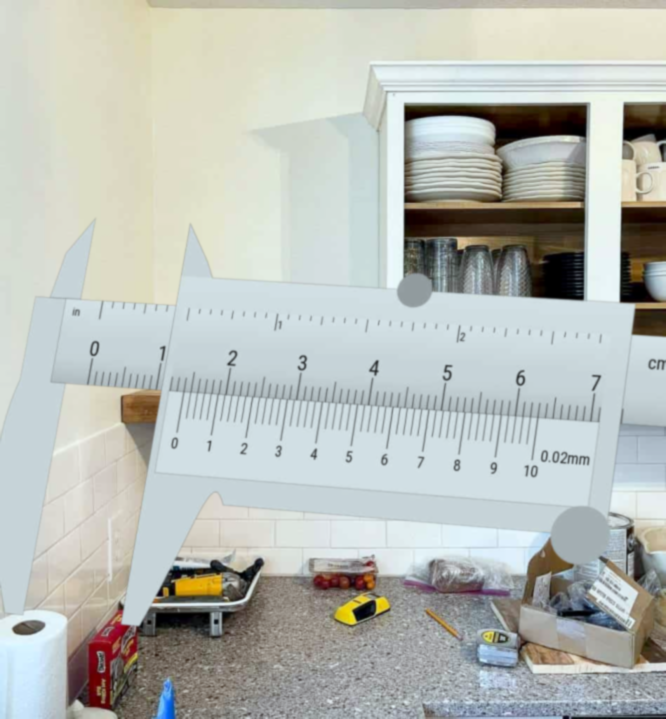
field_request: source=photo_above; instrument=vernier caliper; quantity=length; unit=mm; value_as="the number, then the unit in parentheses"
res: 14.0 (mm)
